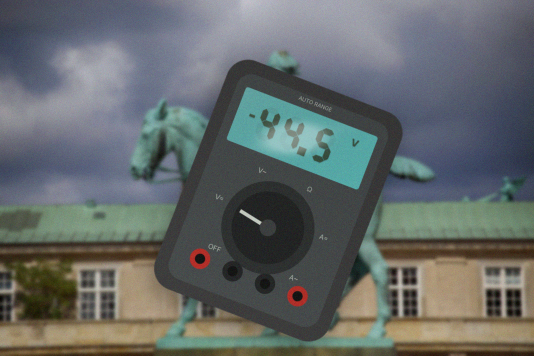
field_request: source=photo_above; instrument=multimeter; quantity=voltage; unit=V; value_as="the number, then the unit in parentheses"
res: -44.5 (V)
